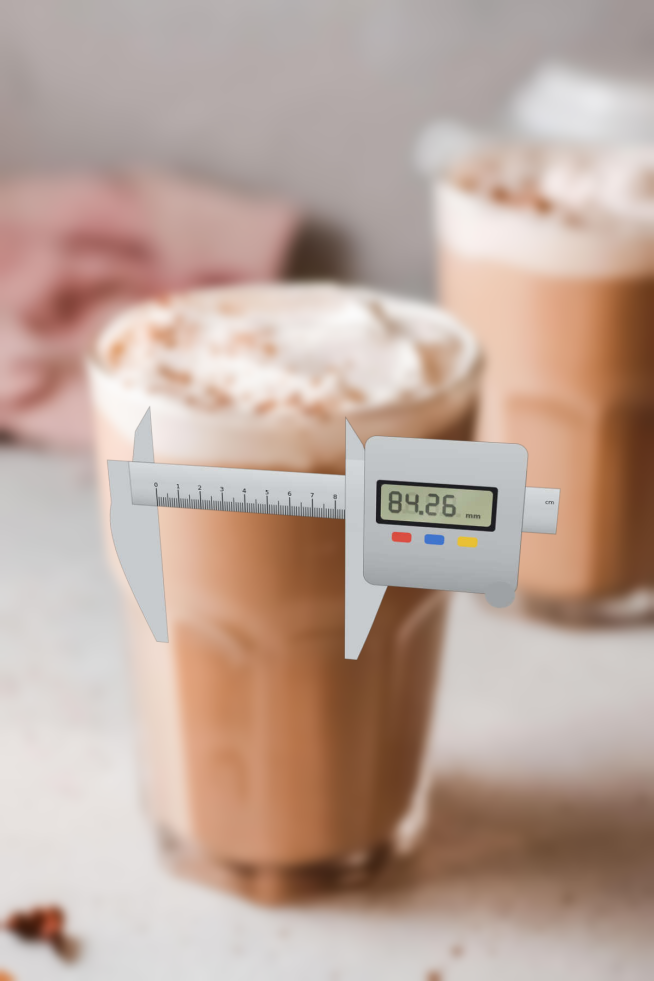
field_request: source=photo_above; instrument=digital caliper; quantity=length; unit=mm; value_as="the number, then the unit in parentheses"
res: 84.26 (mm)
